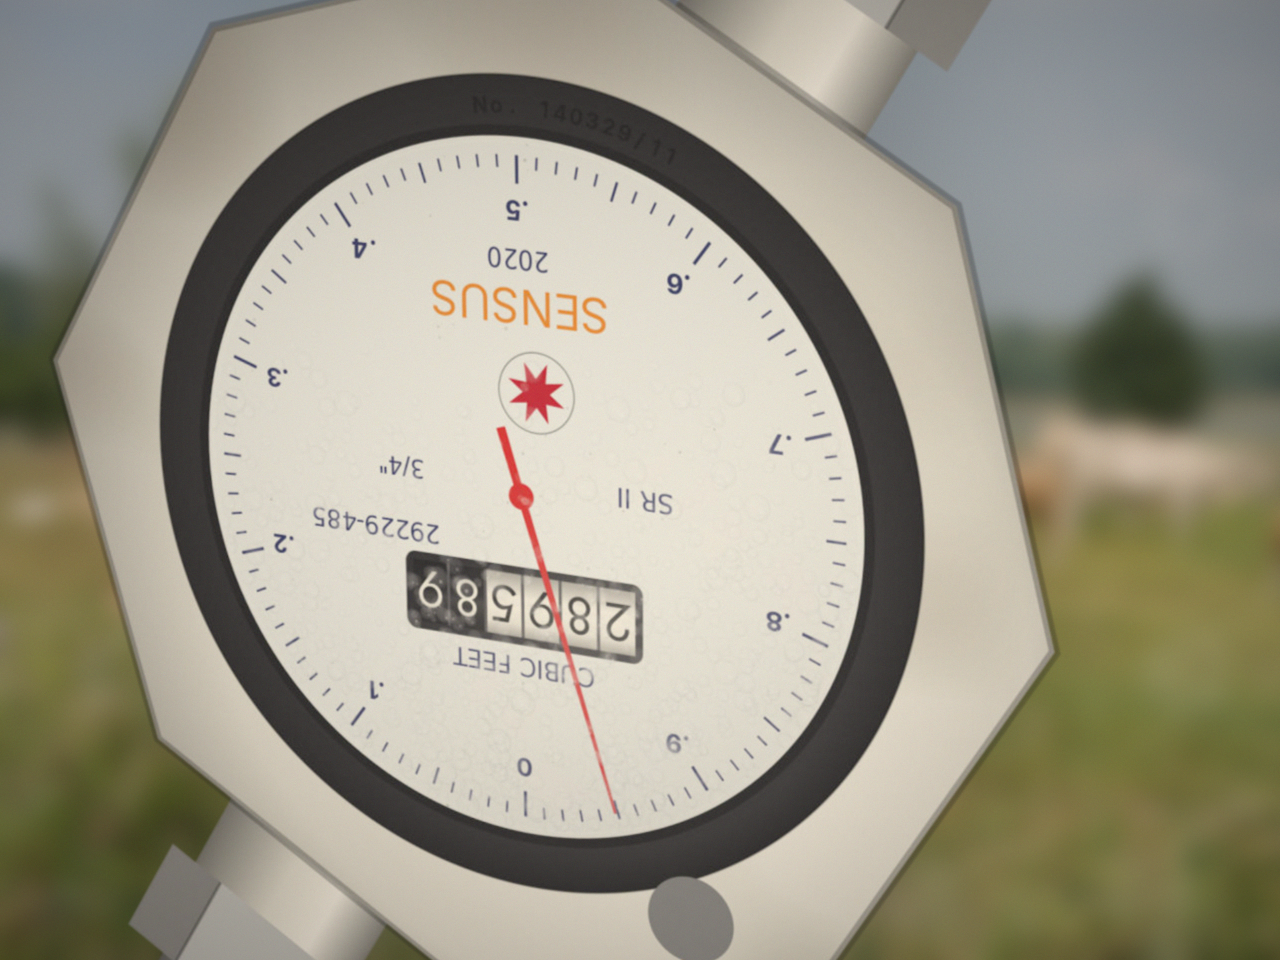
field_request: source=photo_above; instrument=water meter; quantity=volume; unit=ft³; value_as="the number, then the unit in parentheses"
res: 289588.95 (ft³)
